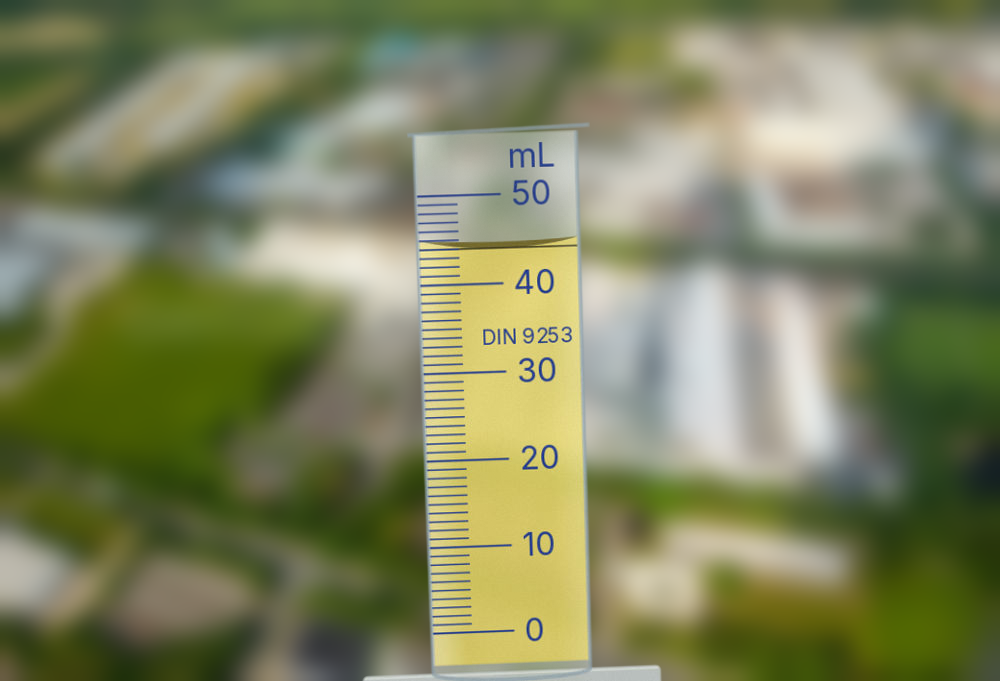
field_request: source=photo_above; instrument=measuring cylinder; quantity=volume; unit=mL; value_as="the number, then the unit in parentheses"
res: 44 (mL)
